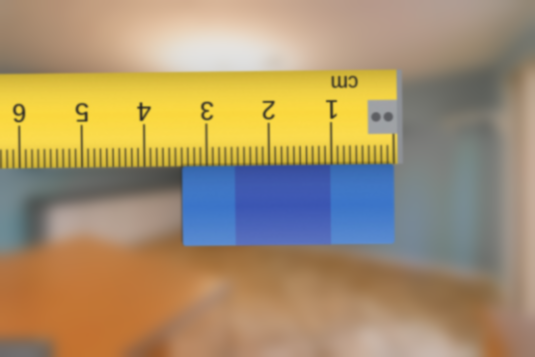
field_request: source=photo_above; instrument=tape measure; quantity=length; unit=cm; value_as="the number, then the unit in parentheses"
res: 3.4 (cm)
